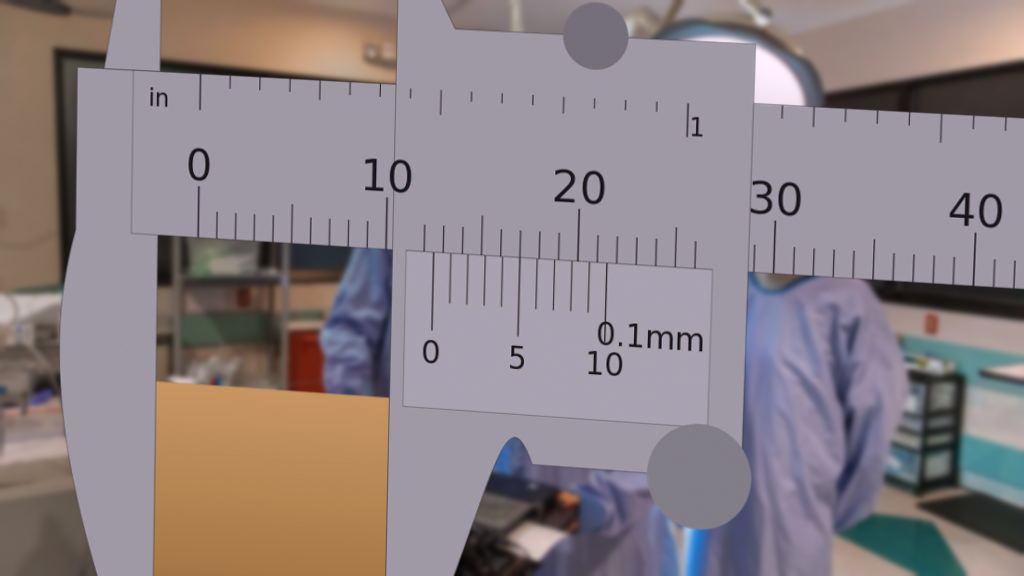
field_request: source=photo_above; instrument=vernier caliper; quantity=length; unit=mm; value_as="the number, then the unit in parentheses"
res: 12.5 (mm)
